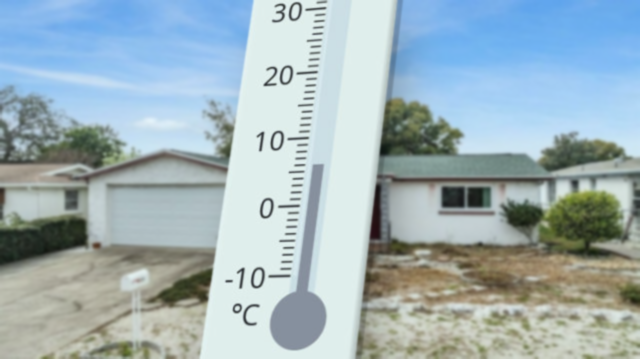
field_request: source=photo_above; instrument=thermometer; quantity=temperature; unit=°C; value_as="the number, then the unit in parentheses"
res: 6 (°C)
